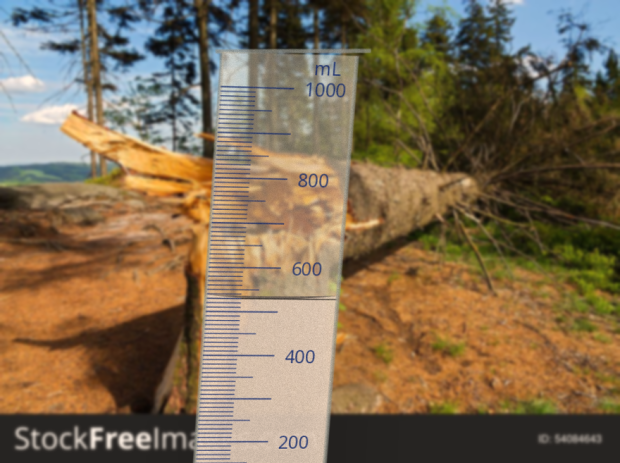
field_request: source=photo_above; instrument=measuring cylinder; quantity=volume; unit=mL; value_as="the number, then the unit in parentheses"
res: 530 (mL)
